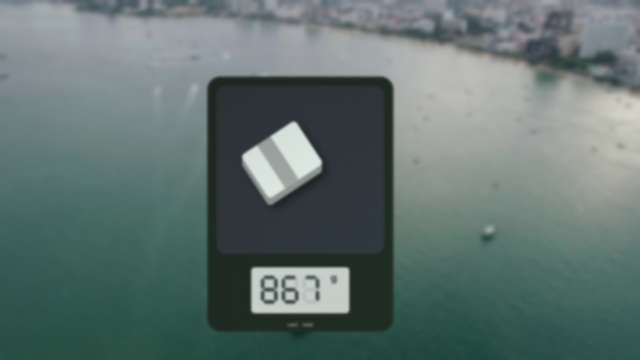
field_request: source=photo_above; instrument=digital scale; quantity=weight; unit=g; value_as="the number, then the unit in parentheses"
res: 867 (g)
